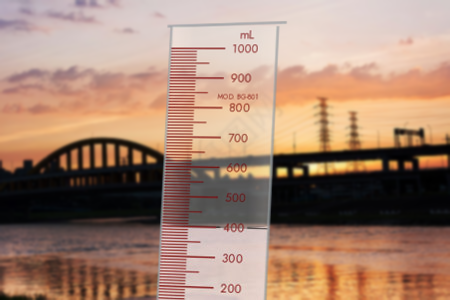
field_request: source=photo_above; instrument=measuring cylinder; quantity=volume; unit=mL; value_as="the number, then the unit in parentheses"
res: 400 (mL)
